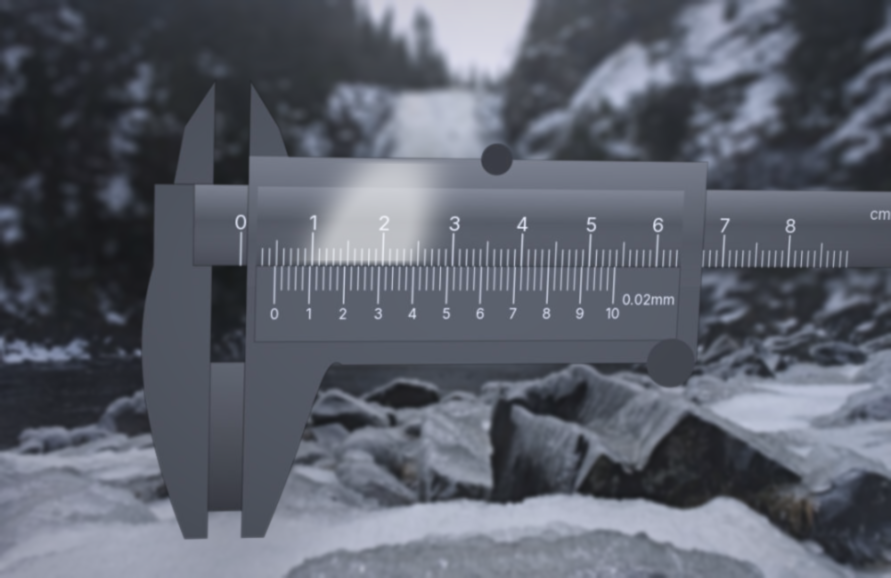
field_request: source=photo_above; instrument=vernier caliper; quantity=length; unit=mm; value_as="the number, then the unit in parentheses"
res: 4.8 (mm)
